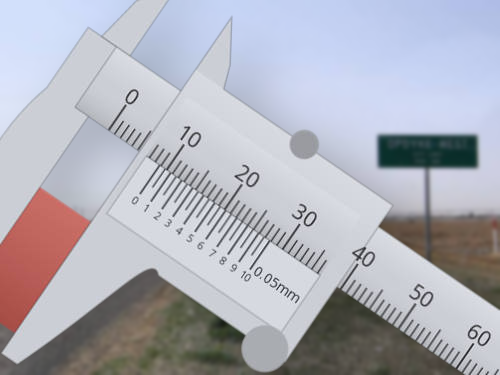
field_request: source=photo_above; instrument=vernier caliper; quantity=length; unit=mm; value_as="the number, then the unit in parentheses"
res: 8.8 (mm)
